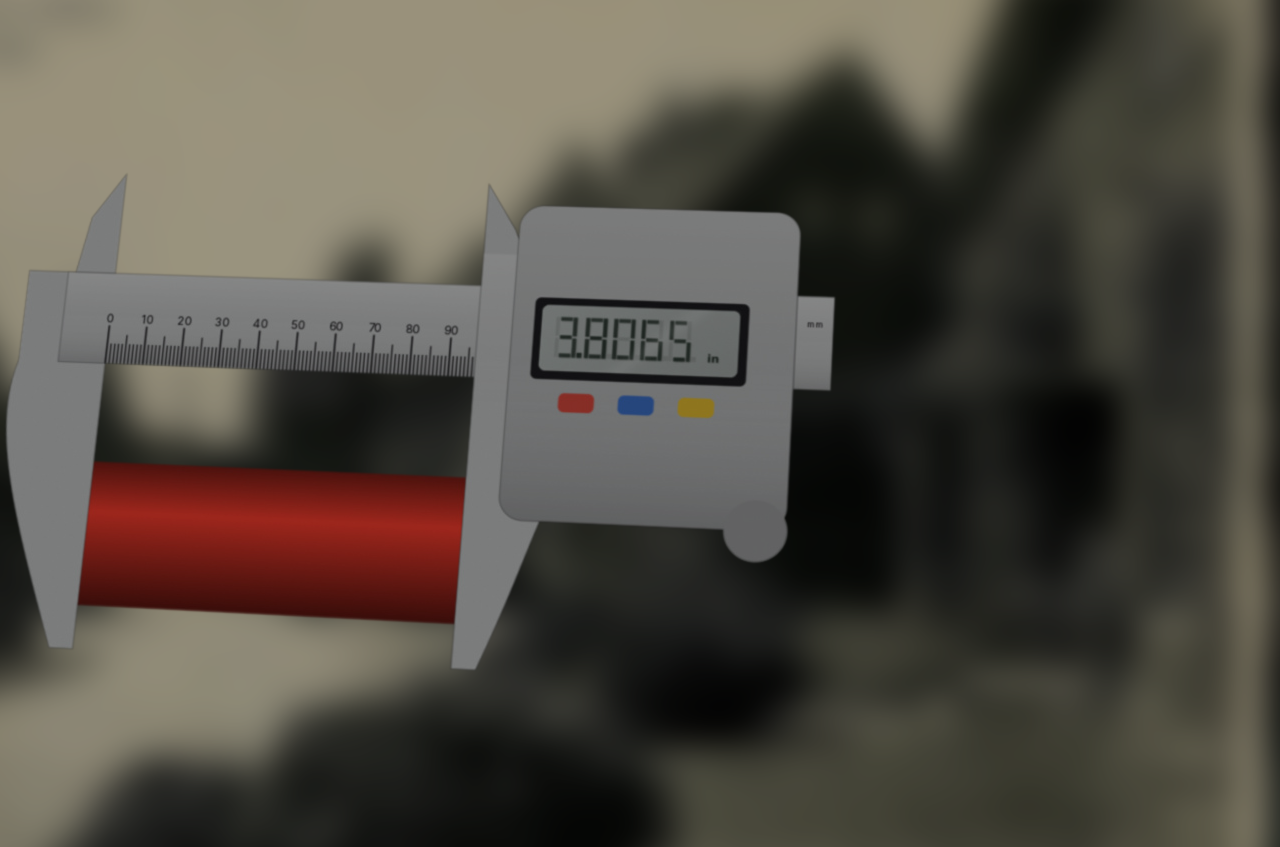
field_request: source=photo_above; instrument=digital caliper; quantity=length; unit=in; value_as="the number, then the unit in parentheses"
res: 3.8065 (in)
